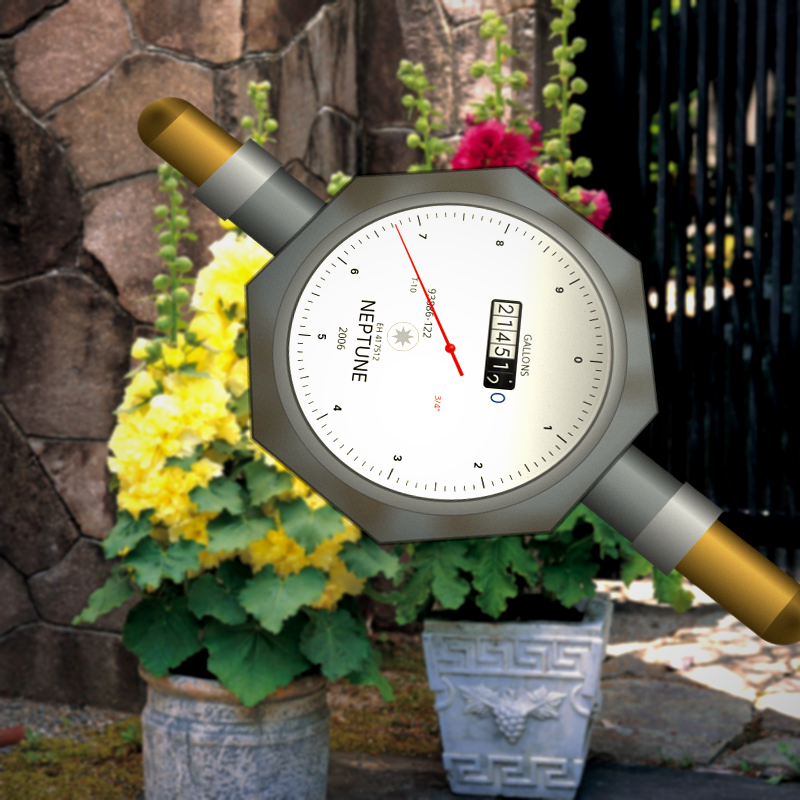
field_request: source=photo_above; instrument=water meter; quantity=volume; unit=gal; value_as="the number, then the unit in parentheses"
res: 2145116.7 (gal)
